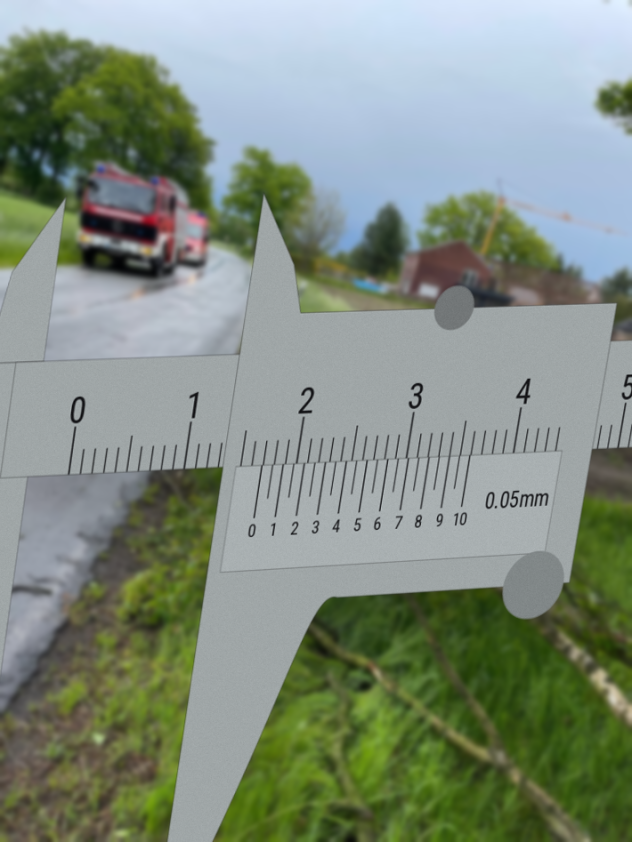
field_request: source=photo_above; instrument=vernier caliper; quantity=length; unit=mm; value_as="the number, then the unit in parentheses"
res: 16.9 (mm)
